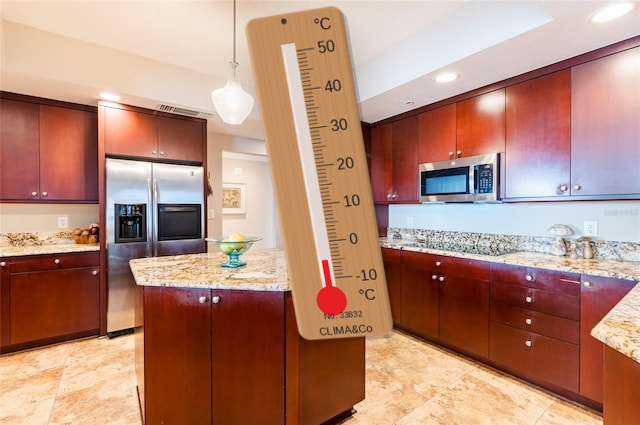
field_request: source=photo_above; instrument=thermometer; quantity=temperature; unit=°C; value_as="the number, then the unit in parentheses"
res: -5 (°C)
